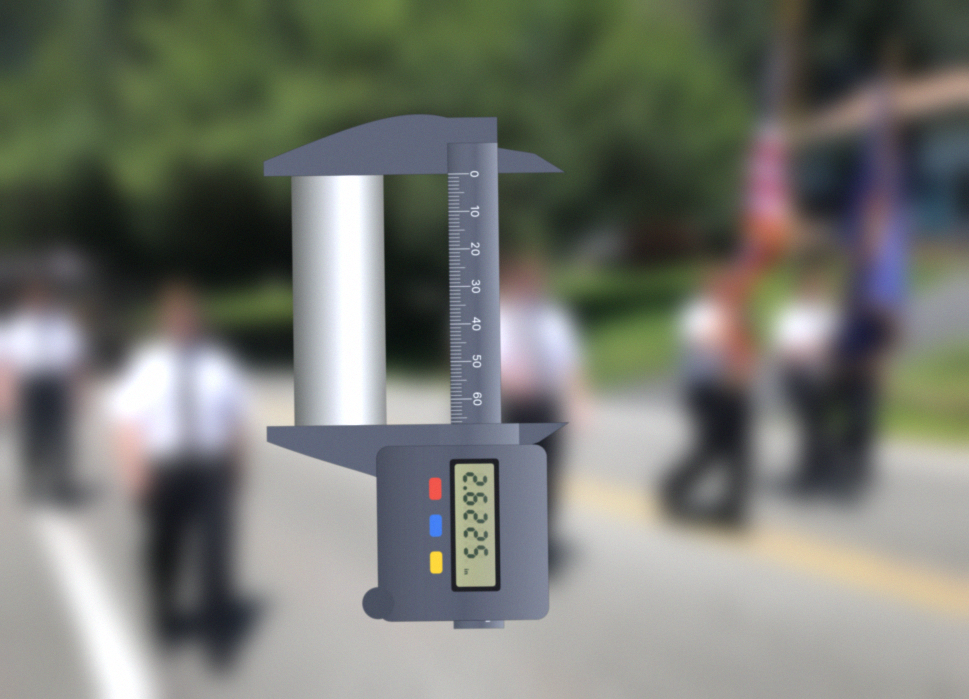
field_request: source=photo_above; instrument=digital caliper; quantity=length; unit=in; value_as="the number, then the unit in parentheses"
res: 2.6225 (in)
